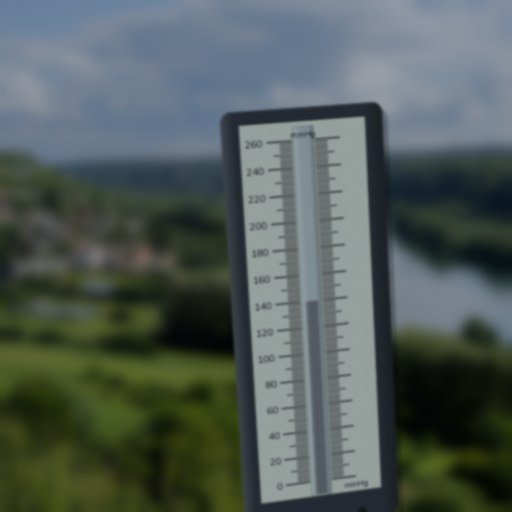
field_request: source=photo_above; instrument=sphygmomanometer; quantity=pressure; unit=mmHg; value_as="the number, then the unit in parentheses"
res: 140 (mmHg)
